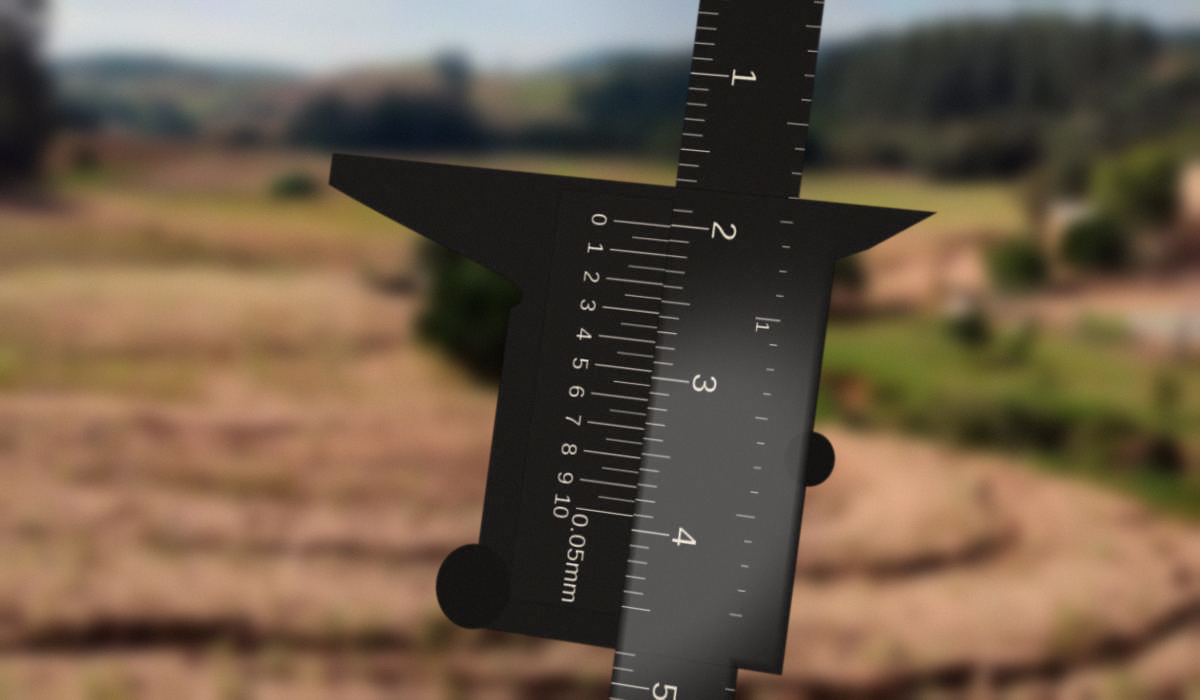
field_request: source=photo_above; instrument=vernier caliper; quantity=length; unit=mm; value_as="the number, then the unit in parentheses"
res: 20.1 (mm)
